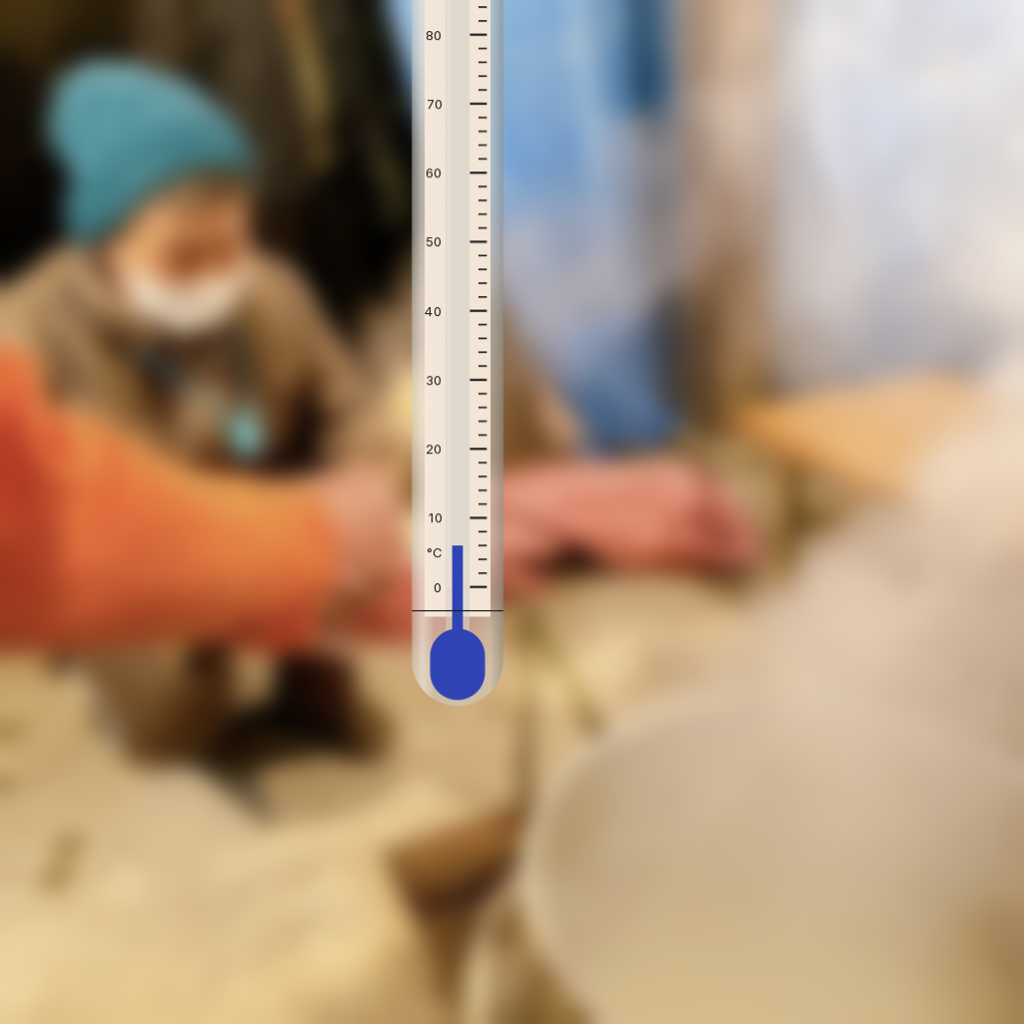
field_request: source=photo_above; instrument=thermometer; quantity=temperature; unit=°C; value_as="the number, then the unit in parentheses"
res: 6 (°C)
